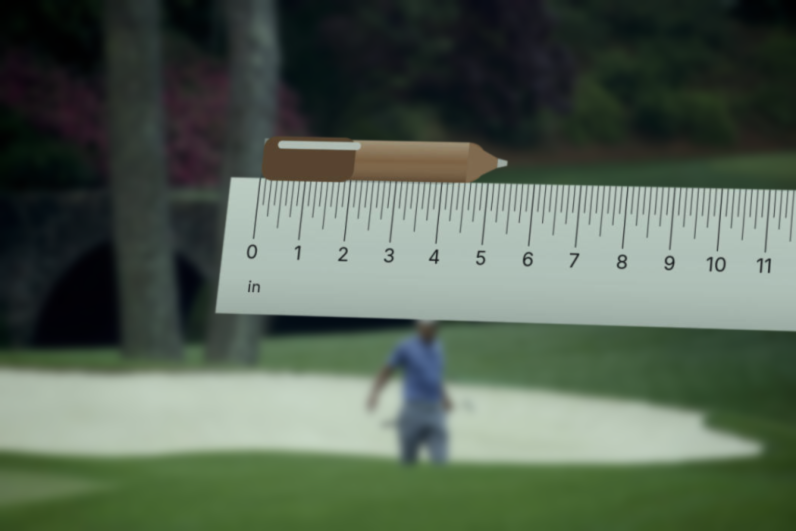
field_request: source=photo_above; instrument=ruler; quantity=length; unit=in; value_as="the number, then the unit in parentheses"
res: 5.375 (in)
